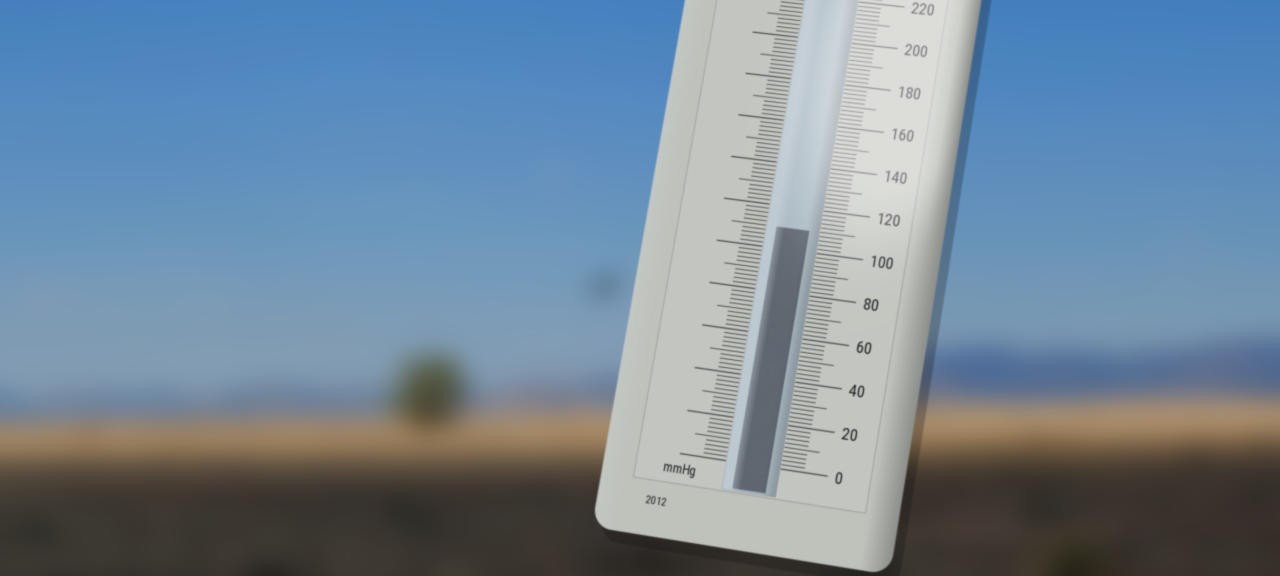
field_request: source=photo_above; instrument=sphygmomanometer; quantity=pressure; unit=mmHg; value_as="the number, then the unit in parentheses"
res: 110 (mmHg)
